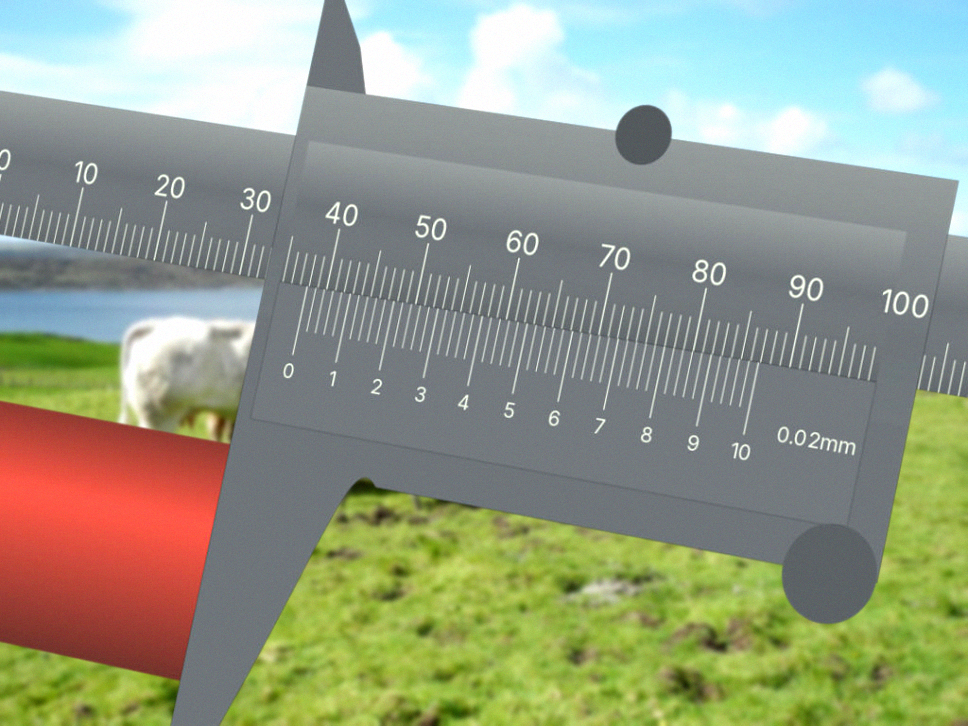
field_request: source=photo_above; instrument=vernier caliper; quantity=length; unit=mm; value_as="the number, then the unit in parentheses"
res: 37.8 (mm)
